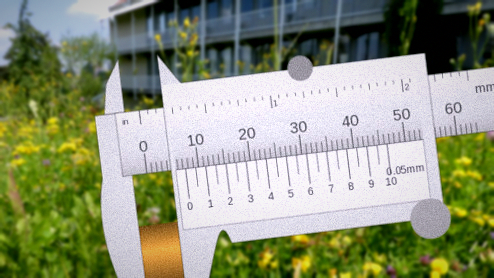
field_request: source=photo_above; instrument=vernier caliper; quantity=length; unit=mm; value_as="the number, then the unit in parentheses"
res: 7.5 (mm)
